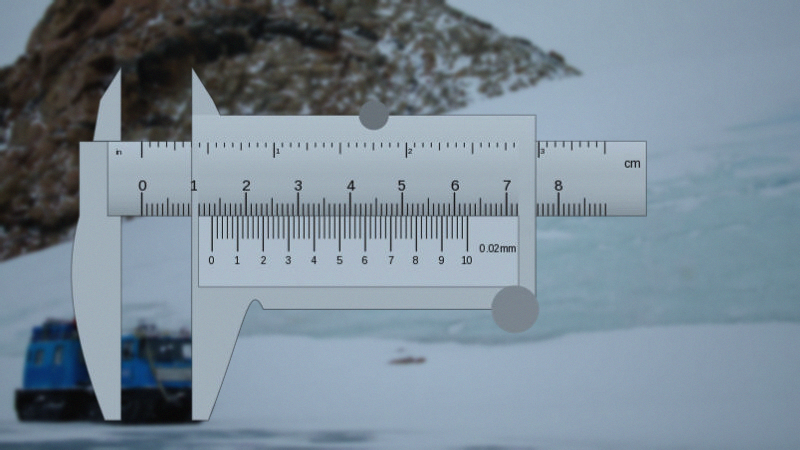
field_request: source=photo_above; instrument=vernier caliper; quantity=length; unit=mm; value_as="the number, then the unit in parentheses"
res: 13.5 (mm)
